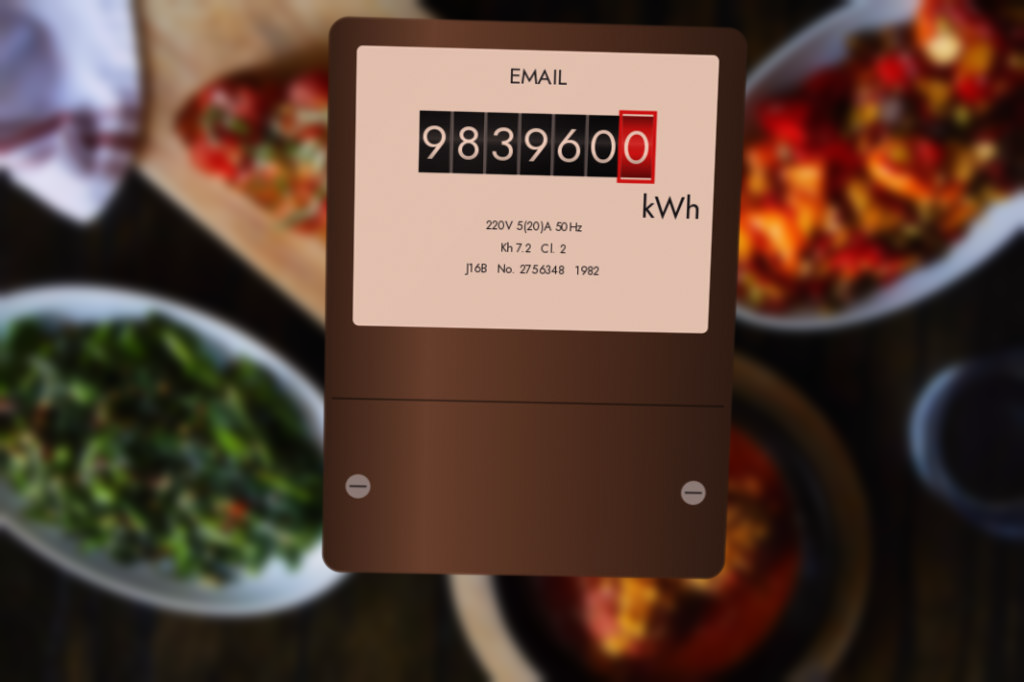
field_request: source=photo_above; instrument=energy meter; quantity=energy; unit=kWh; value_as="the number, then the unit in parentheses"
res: 983960.0 (kWh)
